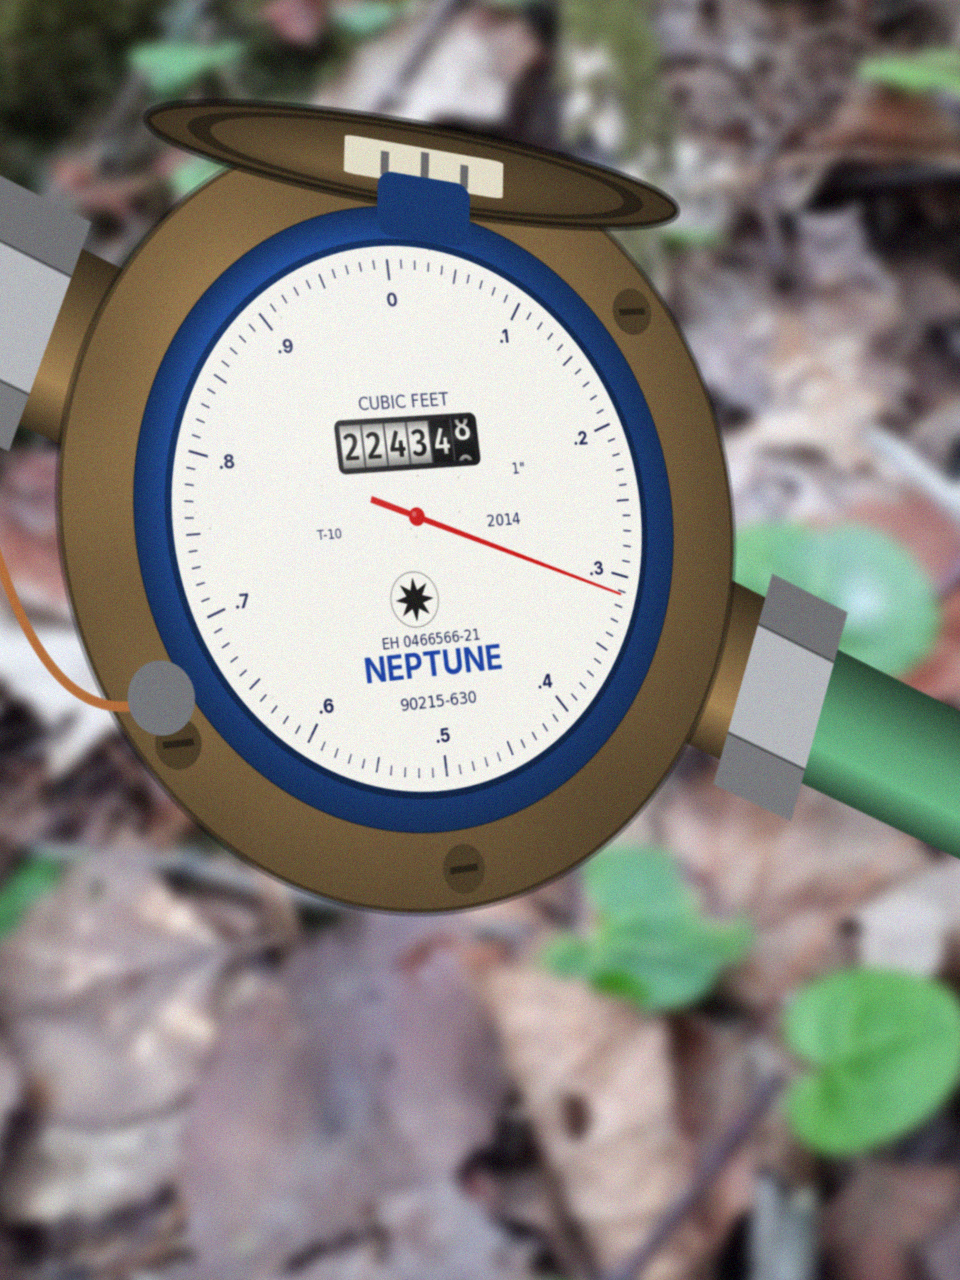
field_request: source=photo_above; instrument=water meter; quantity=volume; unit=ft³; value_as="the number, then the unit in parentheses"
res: 224348.31 (ft³)
